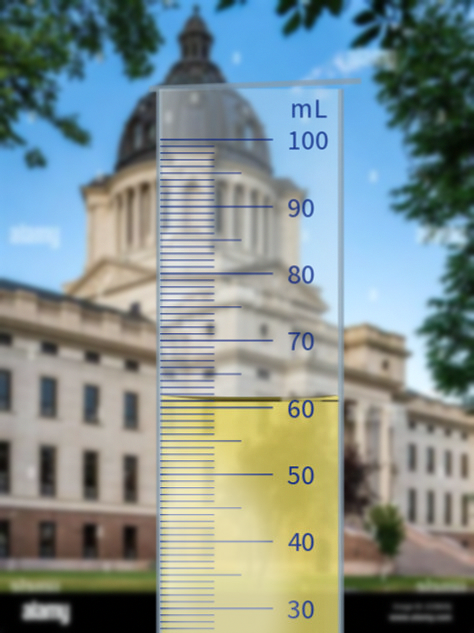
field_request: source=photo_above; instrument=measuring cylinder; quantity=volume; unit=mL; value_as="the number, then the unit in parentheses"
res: 61 (mL)
